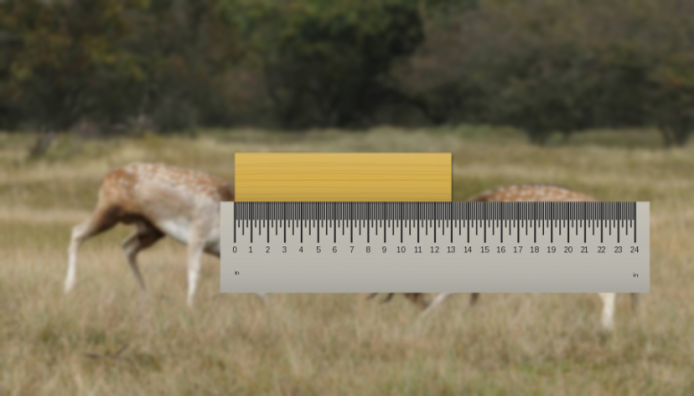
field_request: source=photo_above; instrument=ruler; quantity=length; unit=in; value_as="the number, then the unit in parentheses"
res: 13 (in)
